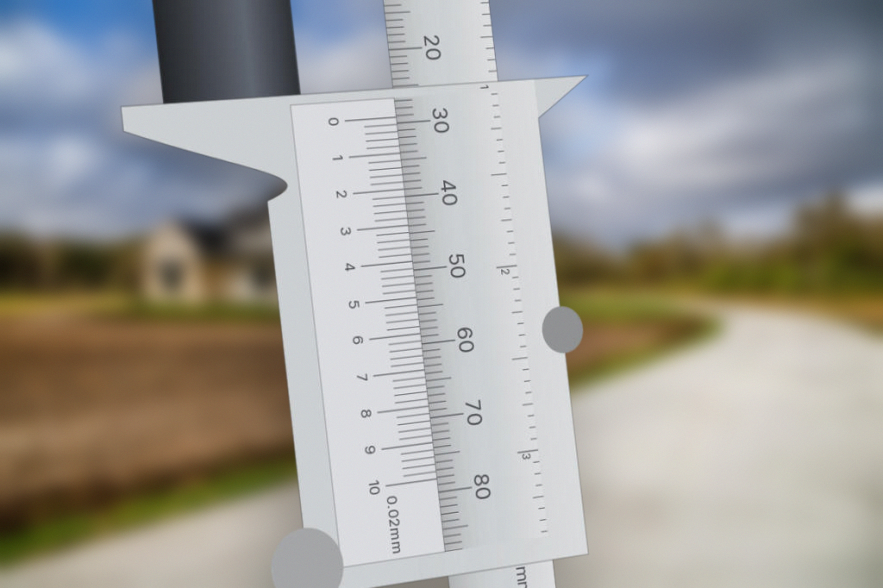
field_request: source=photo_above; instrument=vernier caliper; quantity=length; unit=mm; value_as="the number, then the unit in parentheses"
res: 29.2 (mm)
